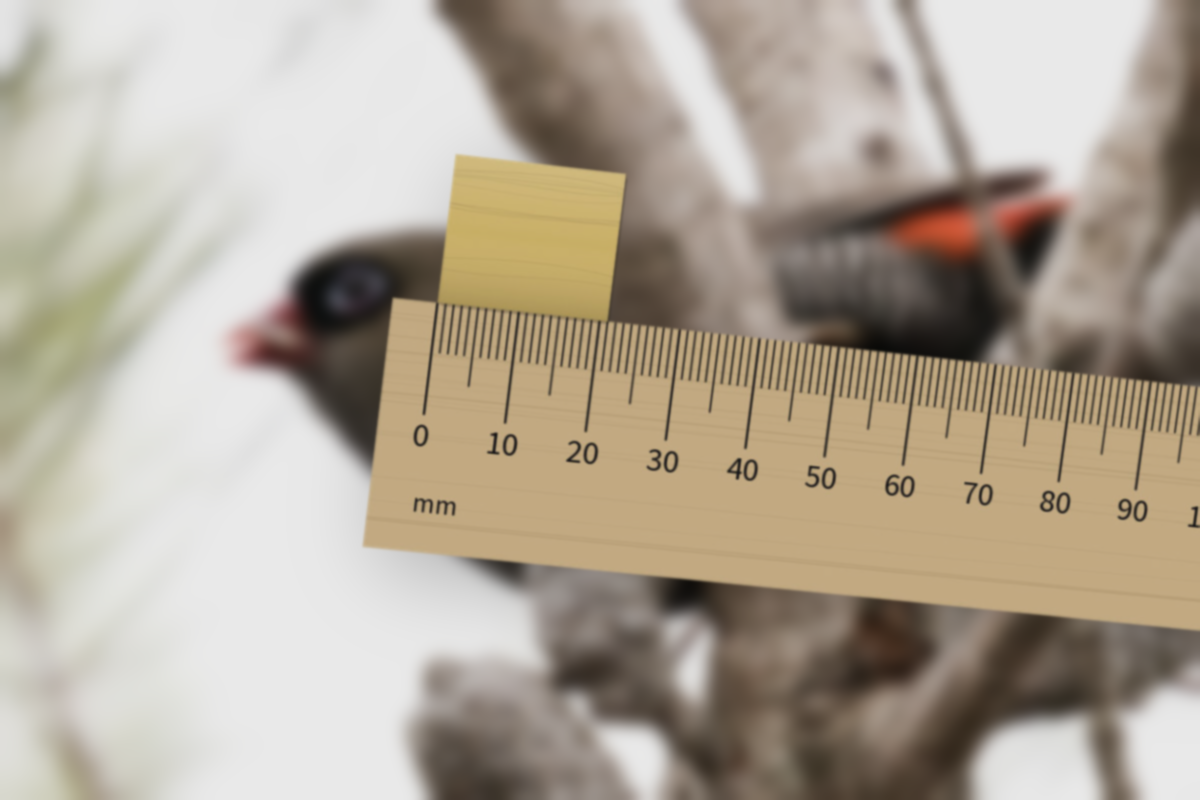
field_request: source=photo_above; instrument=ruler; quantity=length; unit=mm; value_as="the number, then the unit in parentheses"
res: 21 (mm)
